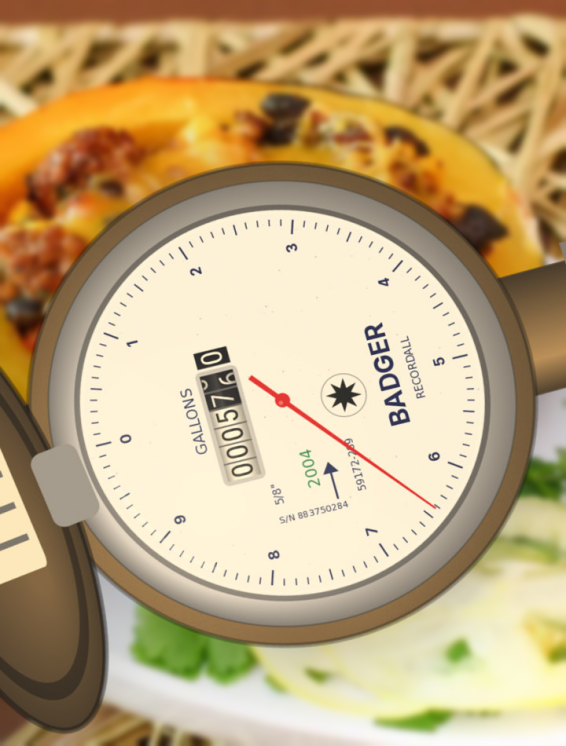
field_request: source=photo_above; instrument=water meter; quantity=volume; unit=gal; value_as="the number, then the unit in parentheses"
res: 5756.4 (gal)
